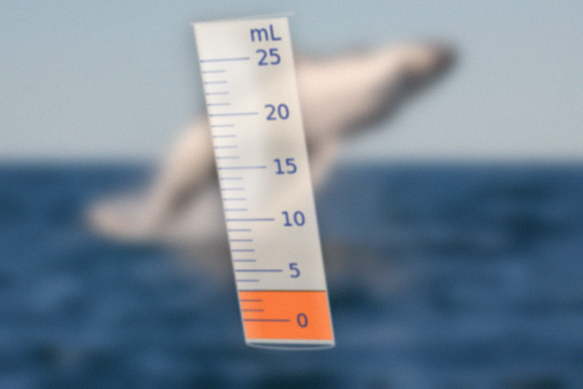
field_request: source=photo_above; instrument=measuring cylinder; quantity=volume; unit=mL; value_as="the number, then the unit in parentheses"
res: 3 (mL)
